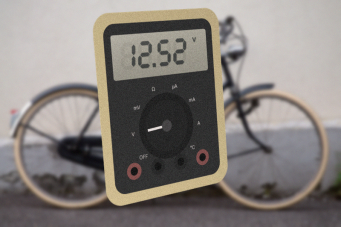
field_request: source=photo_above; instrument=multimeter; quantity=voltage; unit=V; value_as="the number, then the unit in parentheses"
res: 12.52 (V)
